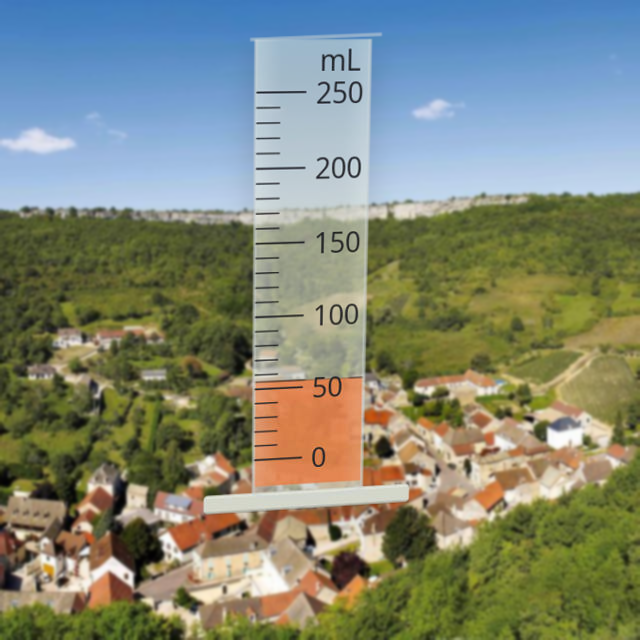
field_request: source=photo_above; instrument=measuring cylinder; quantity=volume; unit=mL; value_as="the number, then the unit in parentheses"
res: 55 (mL)
